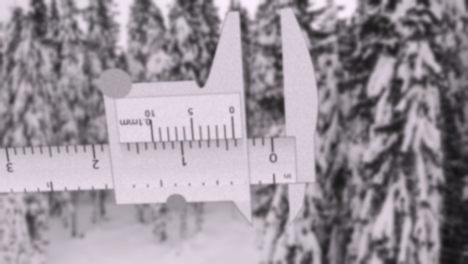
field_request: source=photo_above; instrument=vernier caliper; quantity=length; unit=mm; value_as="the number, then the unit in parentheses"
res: 4.2 (mm)
